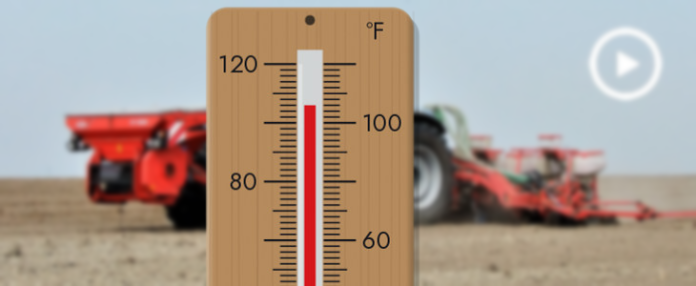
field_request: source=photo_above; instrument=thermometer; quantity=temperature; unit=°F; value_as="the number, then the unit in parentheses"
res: 106 (°F)
